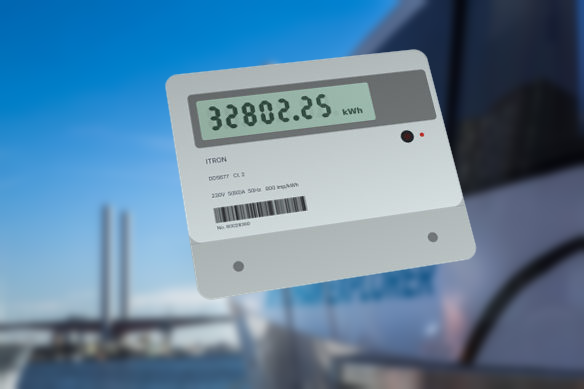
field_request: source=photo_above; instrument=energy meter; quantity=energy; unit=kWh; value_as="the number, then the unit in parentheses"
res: 32802.25 (kWh)
